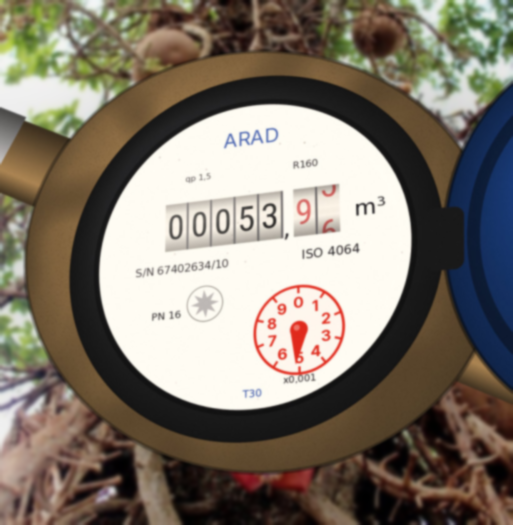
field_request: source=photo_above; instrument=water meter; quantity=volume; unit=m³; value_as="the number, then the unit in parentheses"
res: 53.955 (m³)
